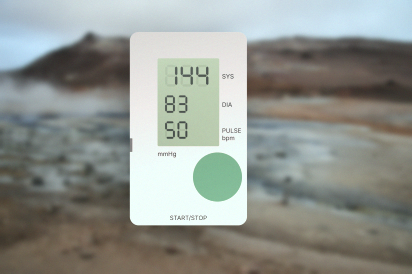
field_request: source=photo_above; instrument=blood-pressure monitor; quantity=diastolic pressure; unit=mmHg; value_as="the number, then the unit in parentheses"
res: 83 (mmHg)
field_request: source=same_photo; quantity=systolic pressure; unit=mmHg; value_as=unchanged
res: 144 (mmHg)
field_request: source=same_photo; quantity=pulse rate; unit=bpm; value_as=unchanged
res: 50 (bpm)
